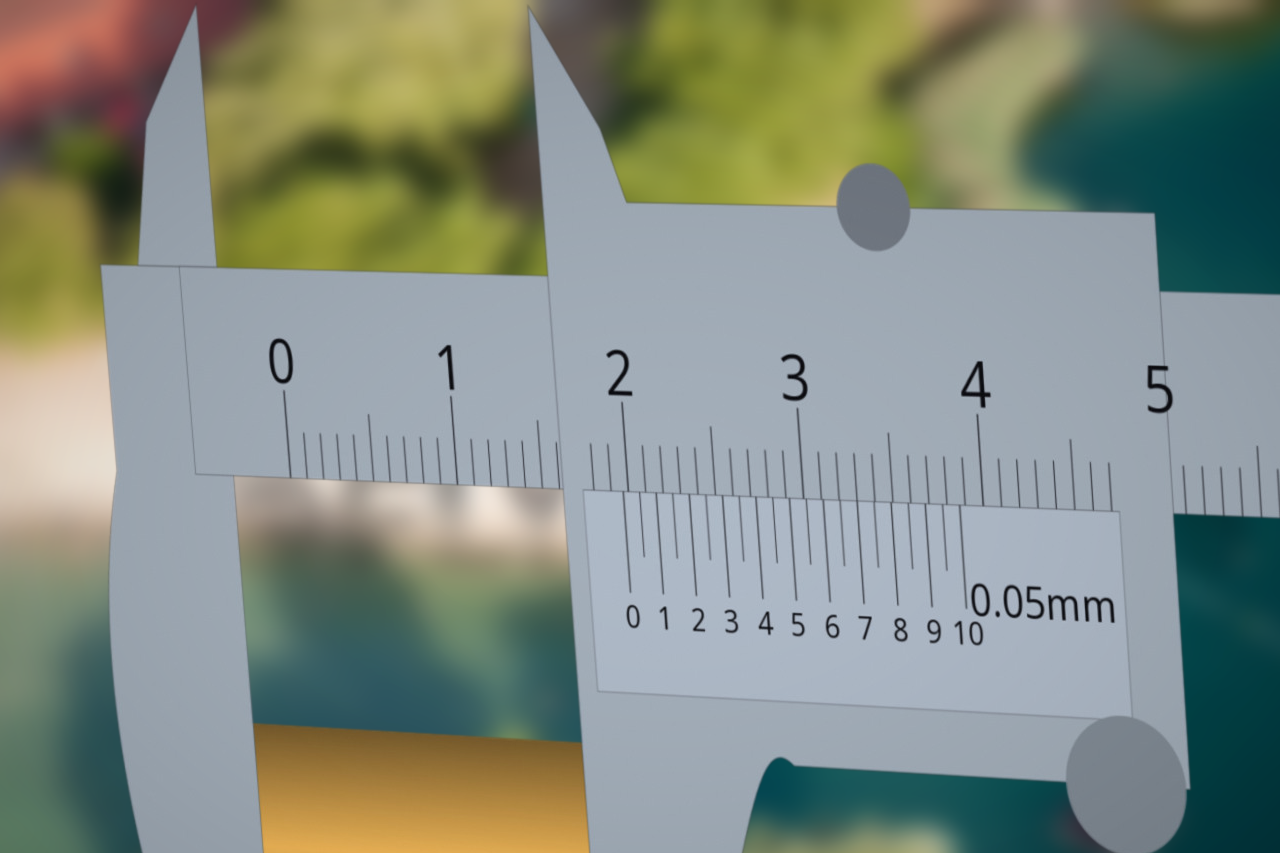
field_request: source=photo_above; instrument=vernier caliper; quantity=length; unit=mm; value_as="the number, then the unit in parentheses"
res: 19.7 (mm)
